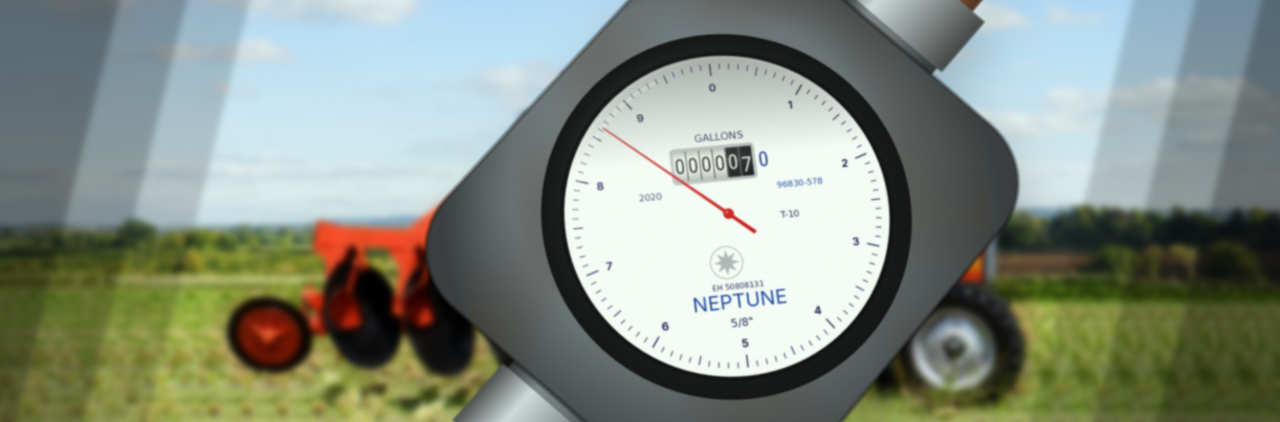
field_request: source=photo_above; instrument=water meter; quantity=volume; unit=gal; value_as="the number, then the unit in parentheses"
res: 68.6 (gal)
